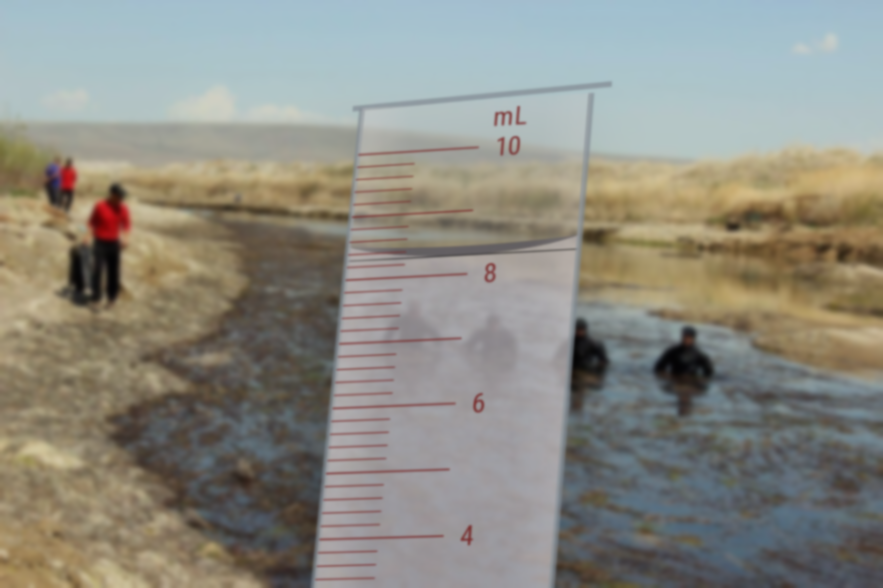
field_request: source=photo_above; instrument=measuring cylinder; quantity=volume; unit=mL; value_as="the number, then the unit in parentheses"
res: 8.3 (mL)
